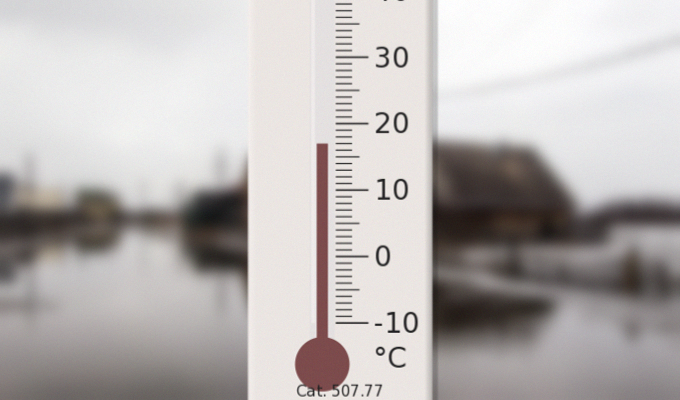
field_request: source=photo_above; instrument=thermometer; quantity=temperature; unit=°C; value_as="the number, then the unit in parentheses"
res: 17 (°C)
